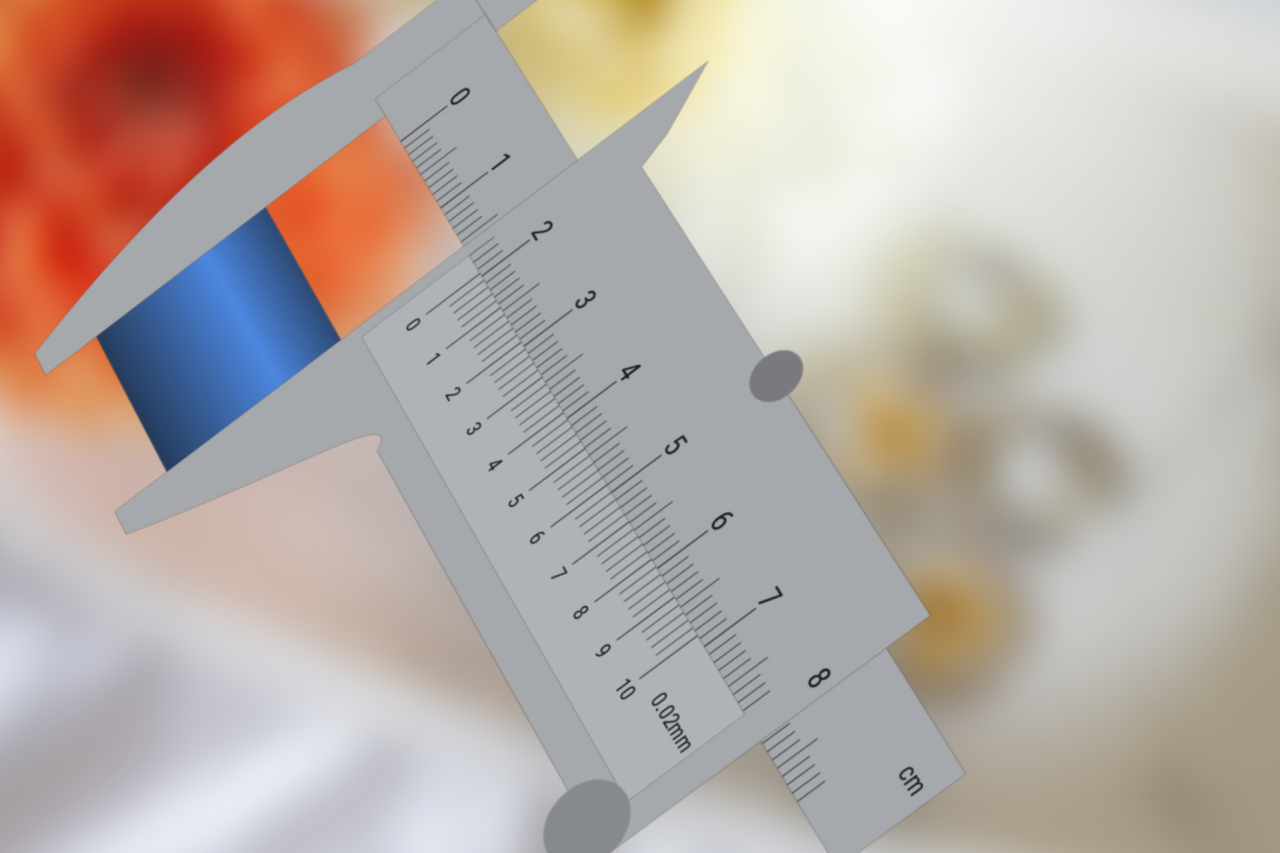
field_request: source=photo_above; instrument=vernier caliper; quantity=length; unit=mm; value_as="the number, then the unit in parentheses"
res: 19.6 (mm)
